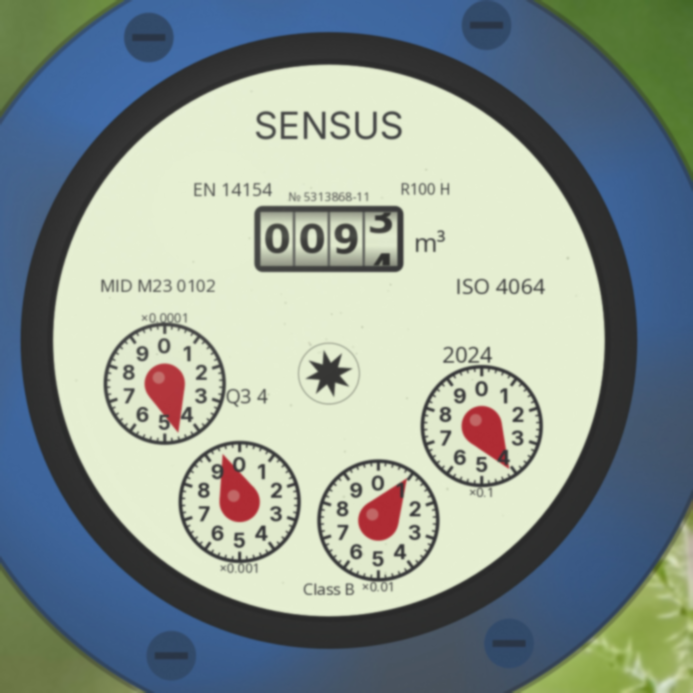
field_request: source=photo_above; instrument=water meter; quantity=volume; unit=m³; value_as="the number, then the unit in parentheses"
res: 93.4094 (m³)
